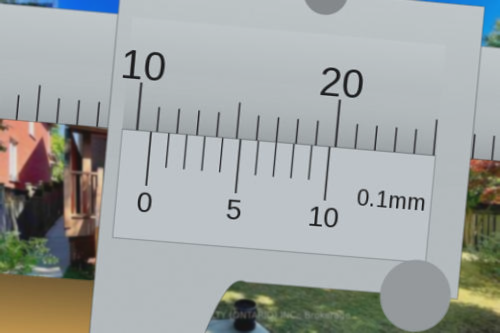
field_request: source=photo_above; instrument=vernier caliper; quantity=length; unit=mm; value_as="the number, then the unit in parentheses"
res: 10.7 (mm)
